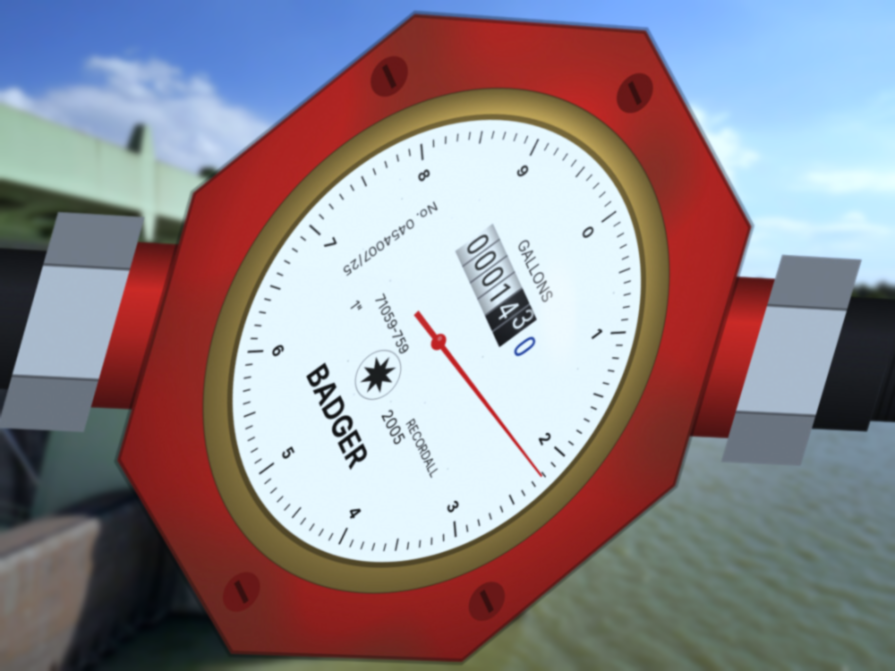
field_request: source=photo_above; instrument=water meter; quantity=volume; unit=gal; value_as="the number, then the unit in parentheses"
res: 1432.2 (gal)
